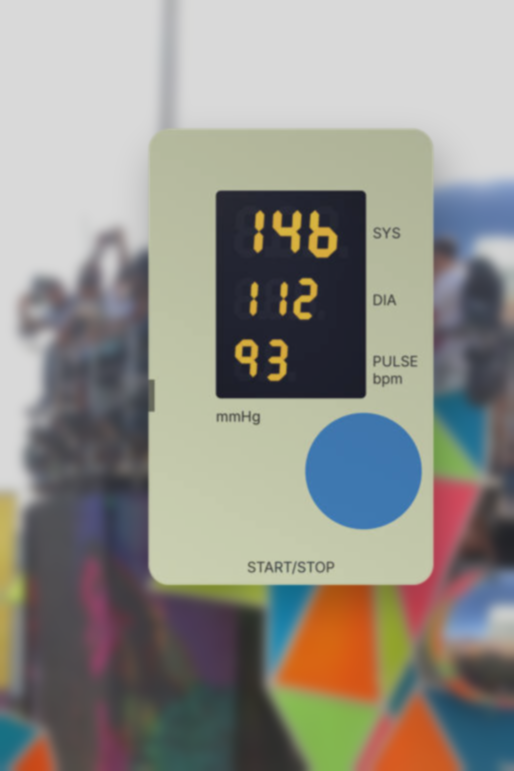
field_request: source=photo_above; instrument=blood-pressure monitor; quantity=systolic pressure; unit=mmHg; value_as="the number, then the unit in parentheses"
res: 146 (mmHg)
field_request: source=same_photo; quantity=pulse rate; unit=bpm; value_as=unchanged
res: 93 (bpm)
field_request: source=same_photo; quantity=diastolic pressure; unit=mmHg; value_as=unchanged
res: 112 (mmHg)
